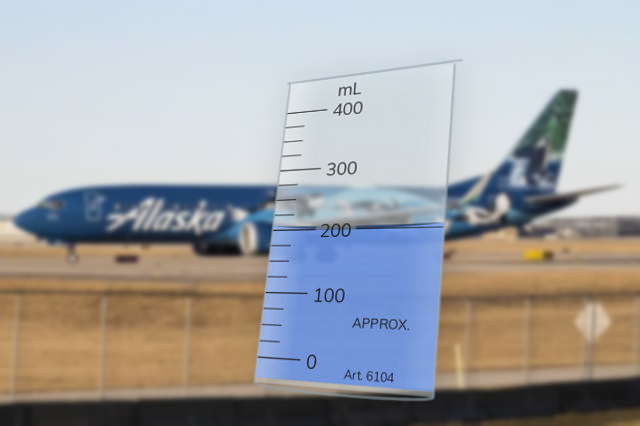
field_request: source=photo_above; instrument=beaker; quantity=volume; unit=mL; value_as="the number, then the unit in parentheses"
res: 200 (mL)
